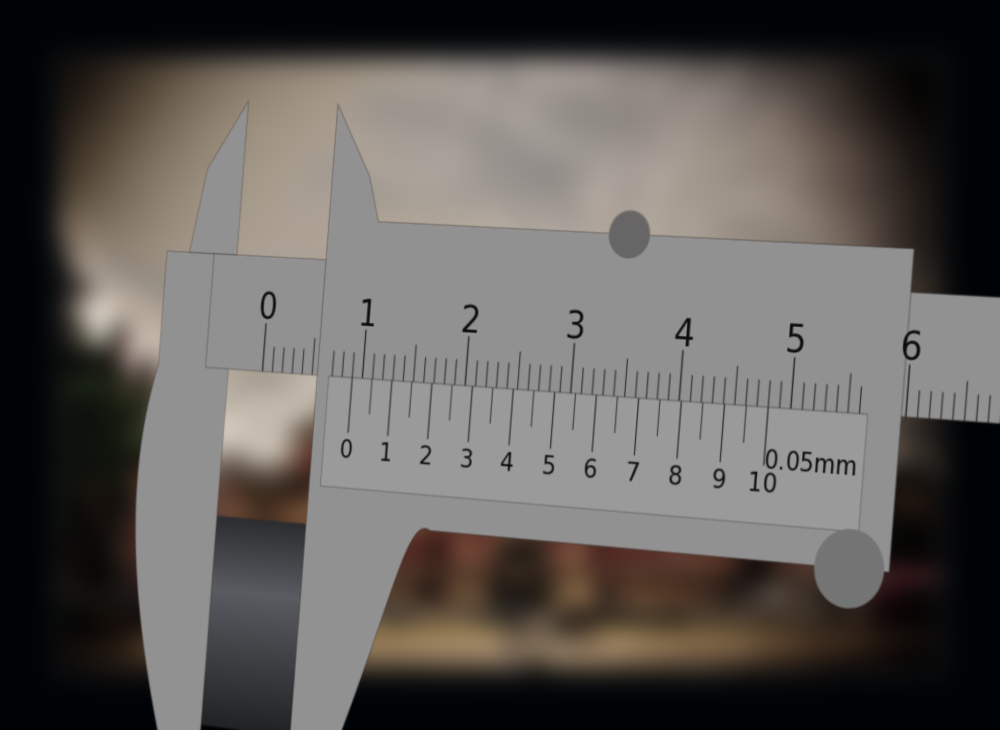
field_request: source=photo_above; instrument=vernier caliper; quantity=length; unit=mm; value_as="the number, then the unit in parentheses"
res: 9.0 (mm)
